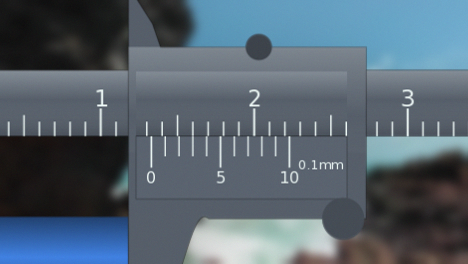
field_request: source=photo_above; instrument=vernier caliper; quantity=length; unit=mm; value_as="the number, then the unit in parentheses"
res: 13.3 (mm)
